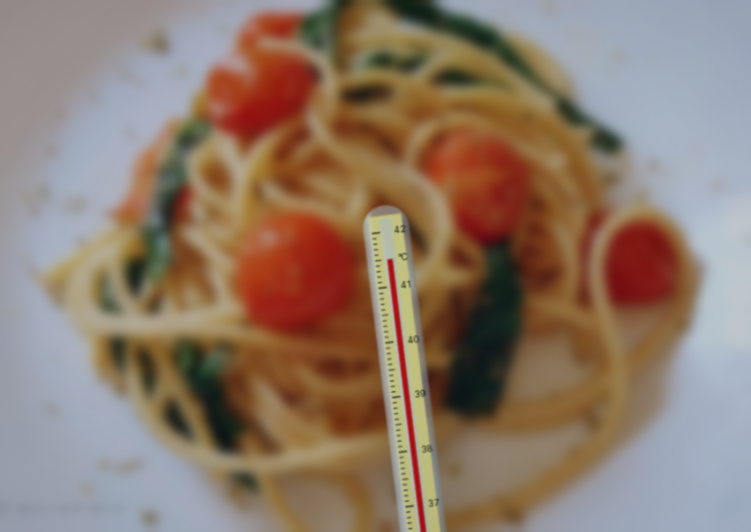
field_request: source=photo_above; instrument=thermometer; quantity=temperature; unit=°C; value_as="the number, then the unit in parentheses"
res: 41.5 (°C)
